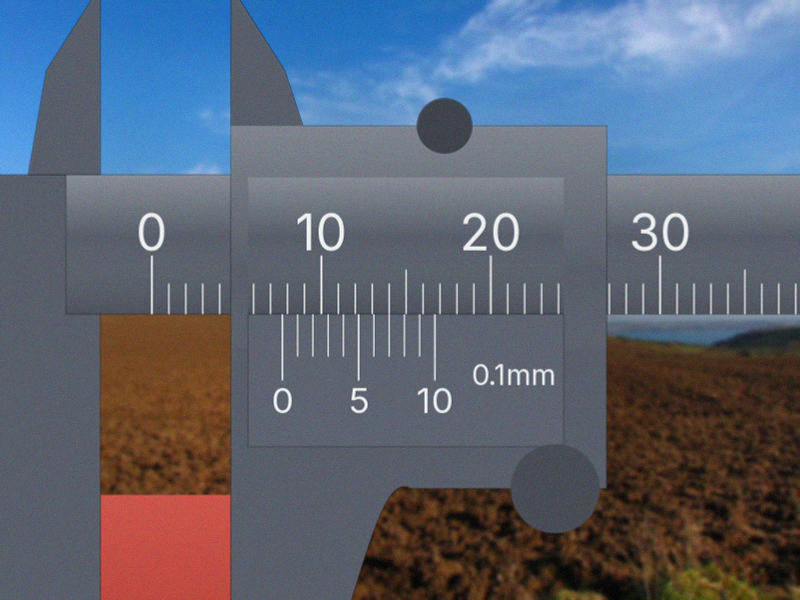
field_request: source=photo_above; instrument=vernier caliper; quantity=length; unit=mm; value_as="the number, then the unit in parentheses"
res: 7.7 (mm)
